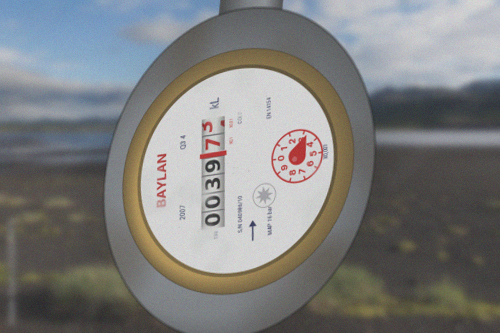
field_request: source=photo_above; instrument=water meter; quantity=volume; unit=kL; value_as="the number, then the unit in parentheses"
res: 39.733 (kL)
